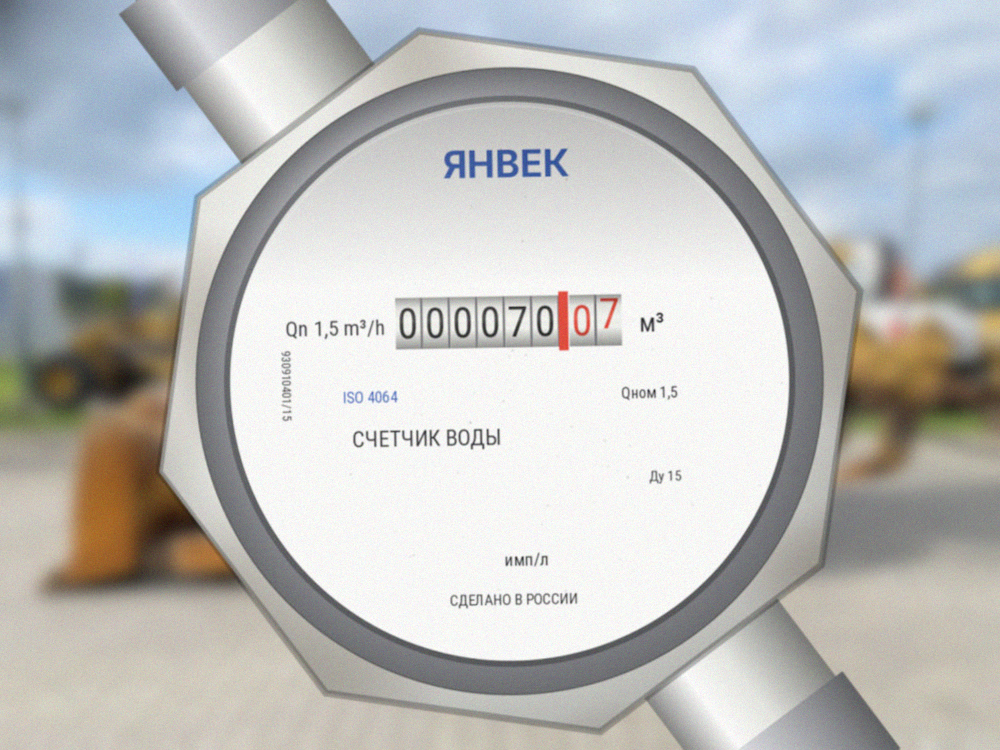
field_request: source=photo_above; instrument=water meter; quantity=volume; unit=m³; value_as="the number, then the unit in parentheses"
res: 70.07 (m³)
